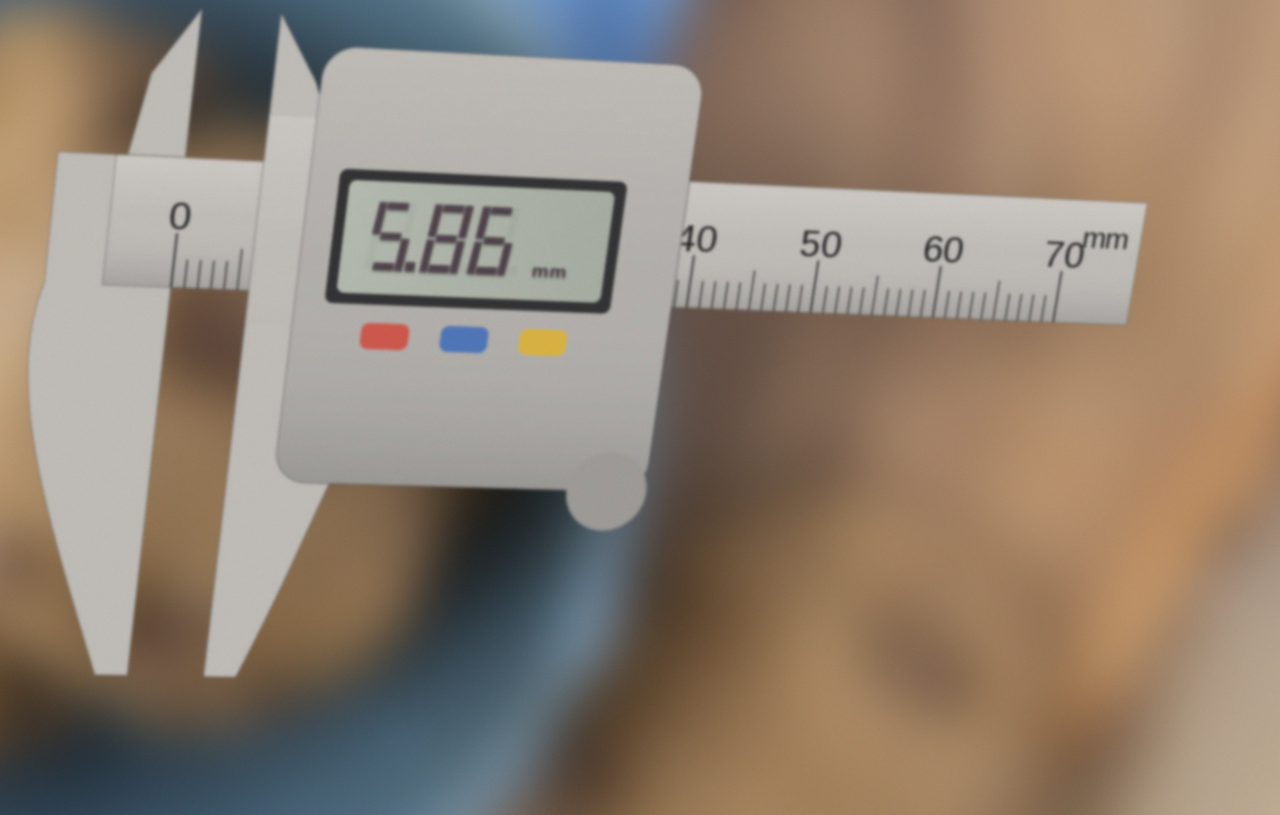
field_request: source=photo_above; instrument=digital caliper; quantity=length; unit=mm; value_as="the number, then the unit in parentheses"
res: 5.86 (mm)
